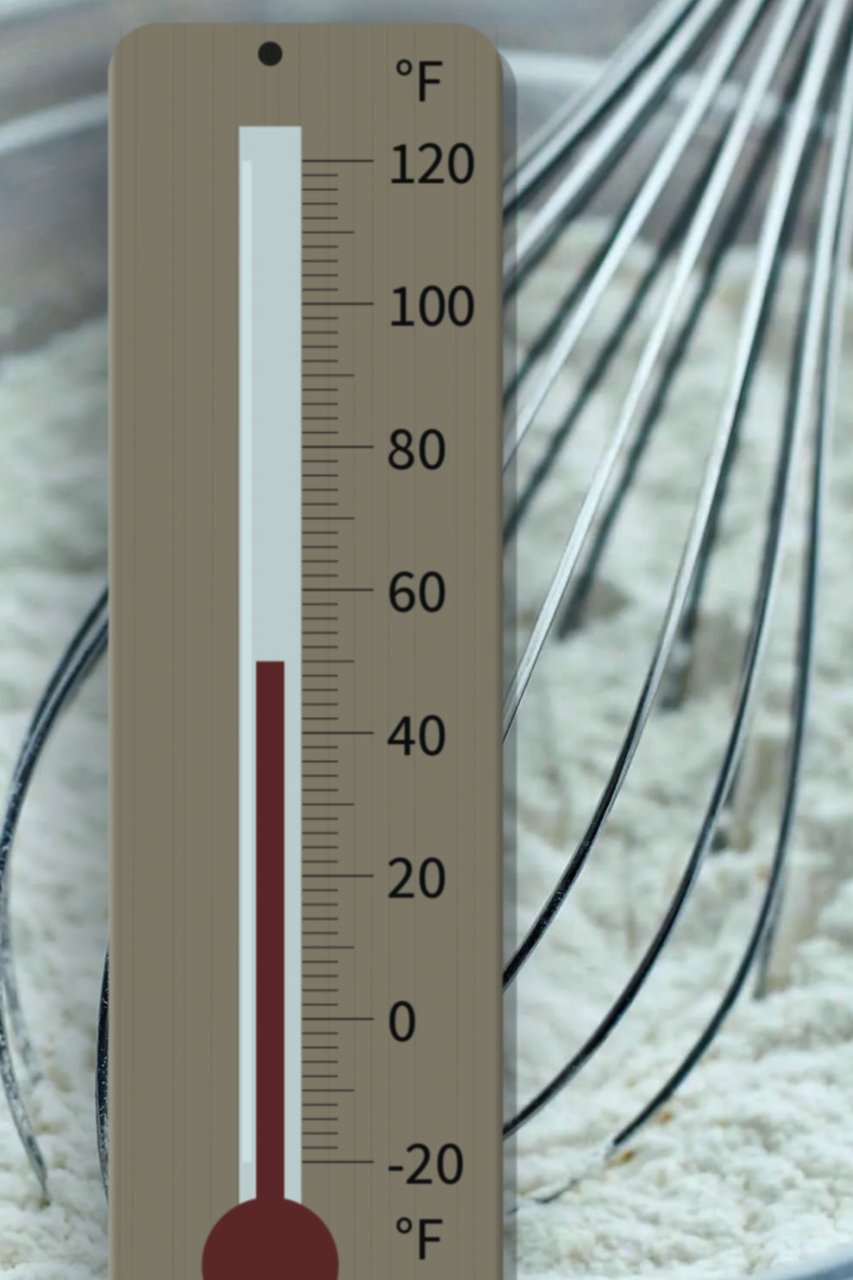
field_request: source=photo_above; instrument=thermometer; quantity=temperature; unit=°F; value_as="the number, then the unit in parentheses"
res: 50 (°F)
